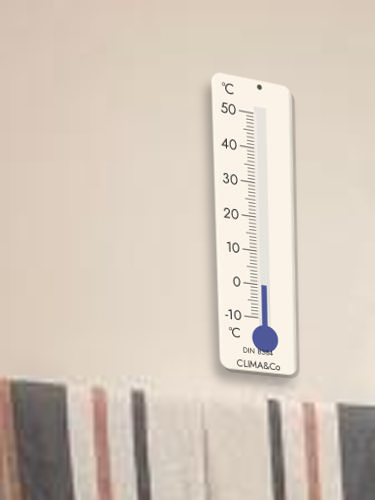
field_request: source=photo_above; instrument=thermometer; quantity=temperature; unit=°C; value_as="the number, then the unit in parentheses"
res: 0 (°C)
